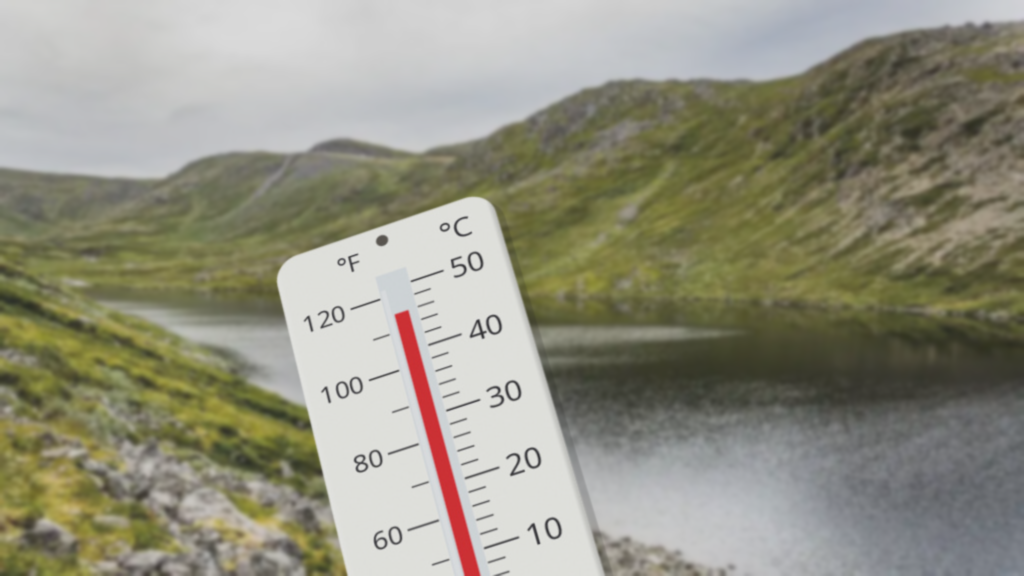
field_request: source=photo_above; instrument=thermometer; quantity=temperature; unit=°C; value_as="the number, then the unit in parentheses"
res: 46 (°C)
